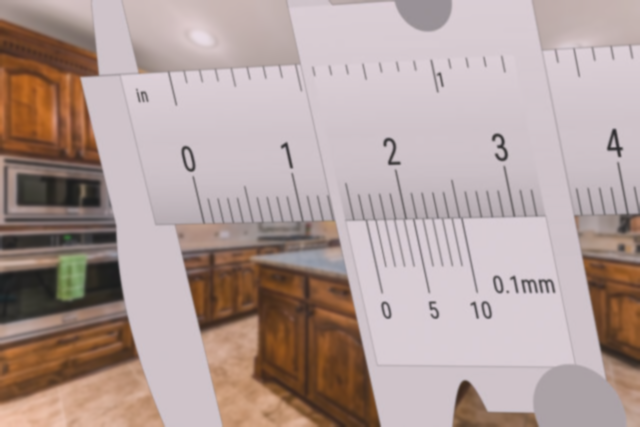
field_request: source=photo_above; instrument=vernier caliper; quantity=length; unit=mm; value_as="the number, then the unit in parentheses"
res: 16.2 (mm)
